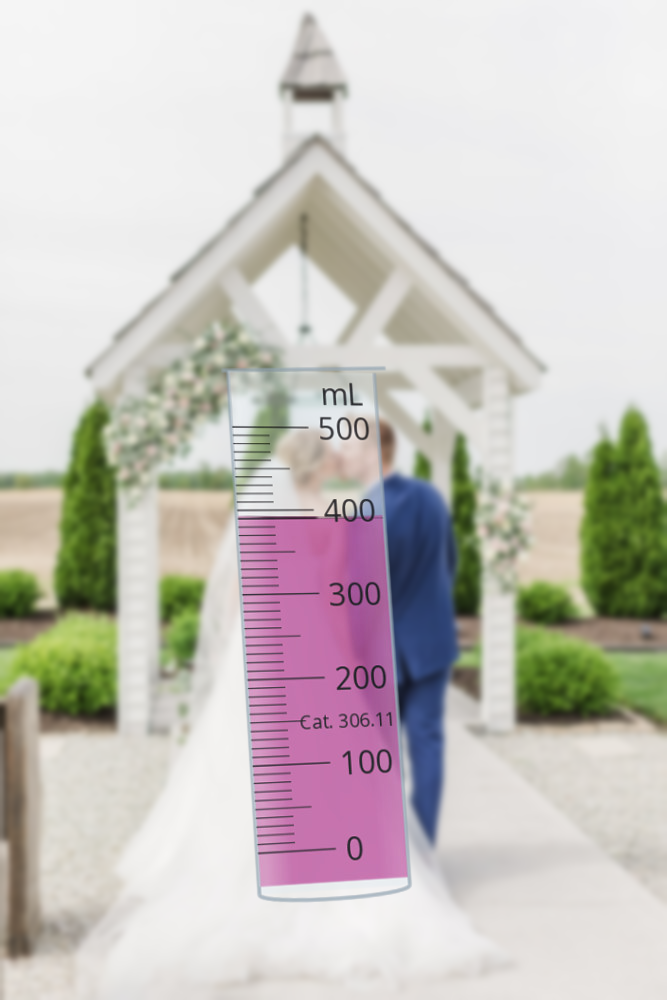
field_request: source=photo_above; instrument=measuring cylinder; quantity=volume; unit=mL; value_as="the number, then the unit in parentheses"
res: 390 (mL)
